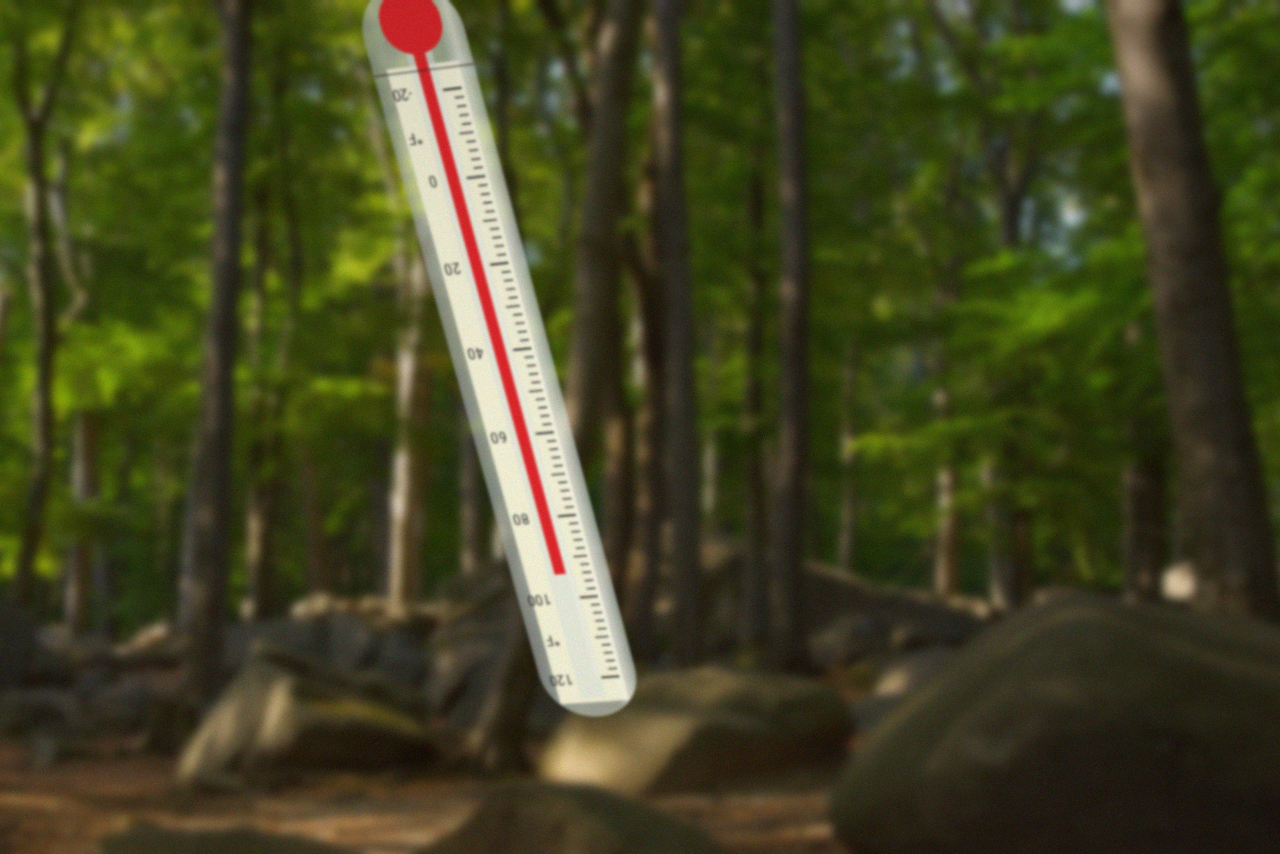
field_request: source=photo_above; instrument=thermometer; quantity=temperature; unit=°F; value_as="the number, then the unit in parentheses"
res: 94 (°F)
